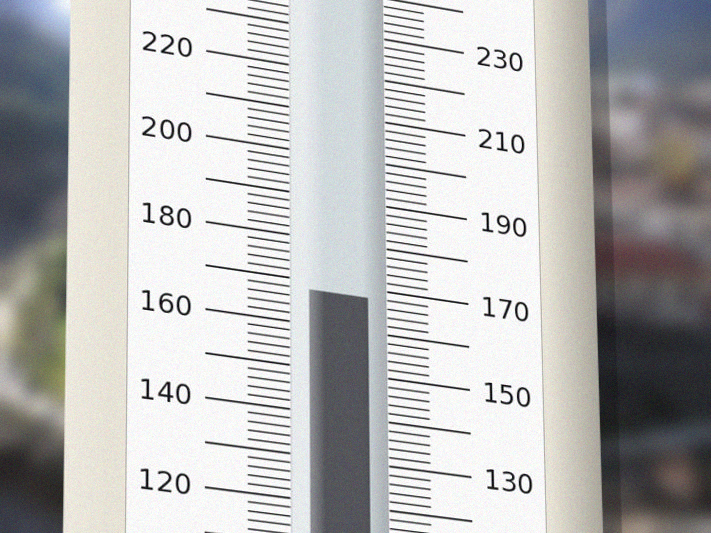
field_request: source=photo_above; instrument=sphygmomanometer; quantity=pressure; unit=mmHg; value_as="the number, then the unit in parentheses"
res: 168 (mmHg)
